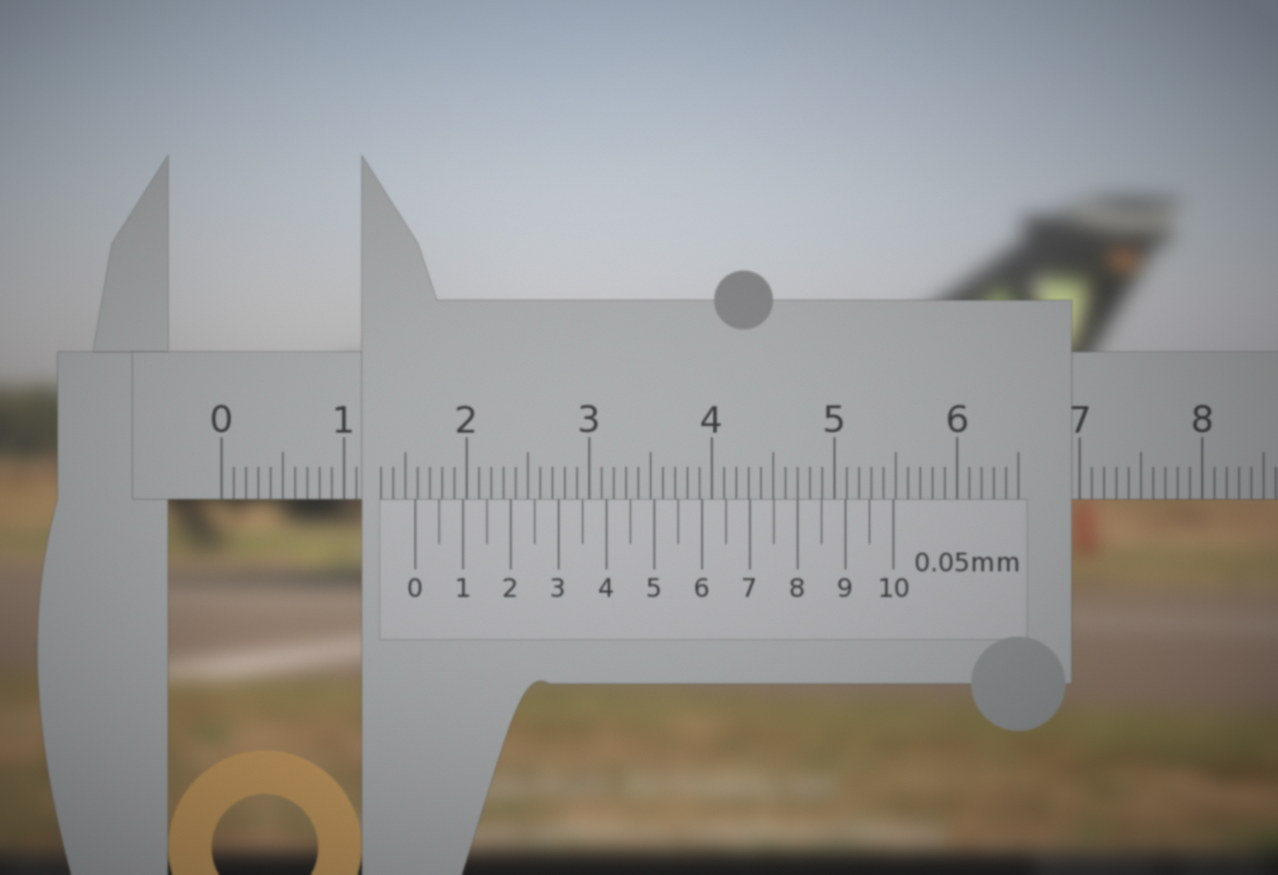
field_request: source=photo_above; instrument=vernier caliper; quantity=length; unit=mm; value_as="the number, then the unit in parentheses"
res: 15.8 (mm)
